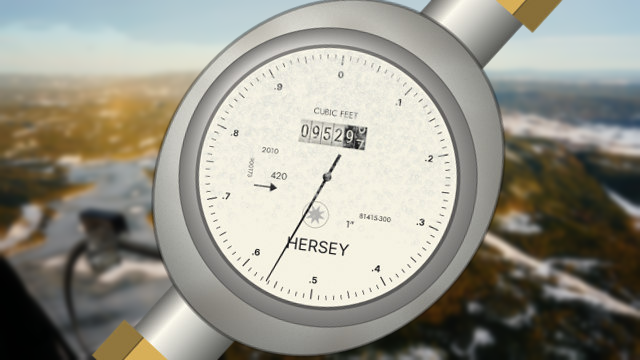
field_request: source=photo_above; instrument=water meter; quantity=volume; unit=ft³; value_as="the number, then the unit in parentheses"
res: 95296.56 (ft³)
